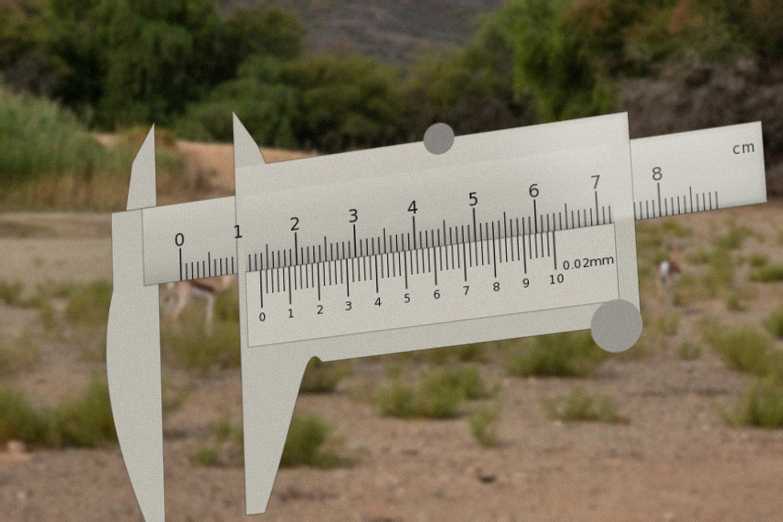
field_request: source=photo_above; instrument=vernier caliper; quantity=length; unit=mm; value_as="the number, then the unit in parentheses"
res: 13.8 (mm)
